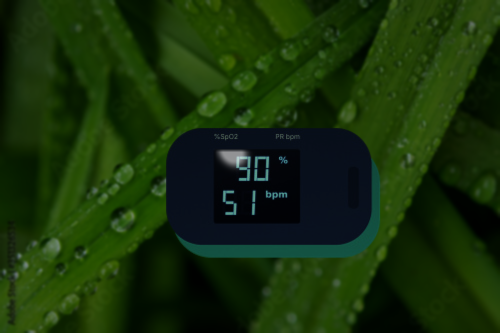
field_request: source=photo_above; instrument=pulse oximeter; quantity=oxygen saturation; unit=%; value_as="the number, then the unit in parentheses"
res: 90 (%)
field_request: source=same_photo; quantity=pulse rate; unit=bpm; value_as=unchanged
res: 51 (bpm)
